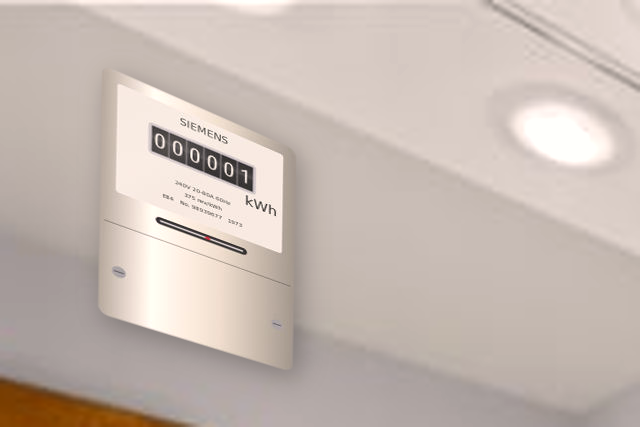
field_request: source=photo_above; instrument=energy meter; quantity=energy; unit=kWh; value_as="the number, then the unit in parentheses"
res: 1 (kWh)
